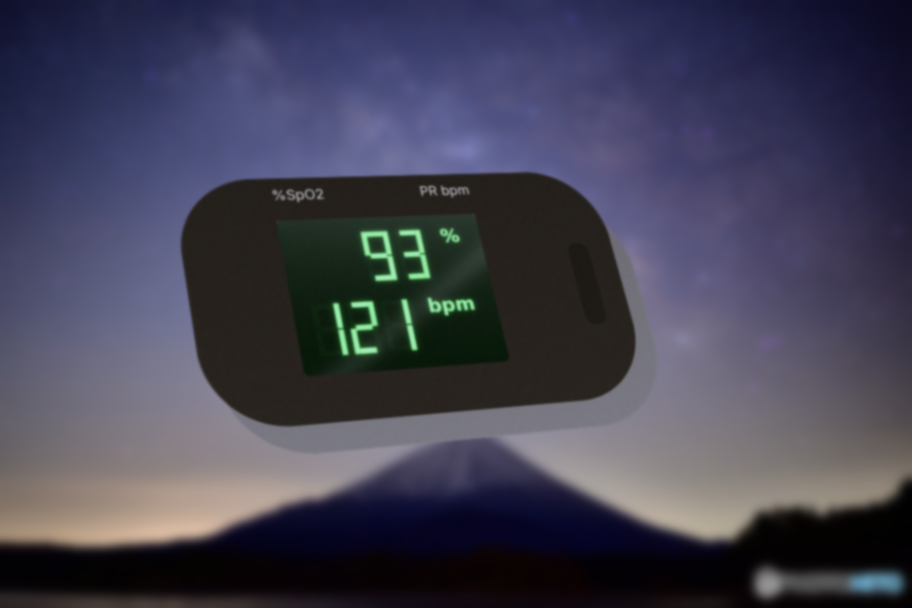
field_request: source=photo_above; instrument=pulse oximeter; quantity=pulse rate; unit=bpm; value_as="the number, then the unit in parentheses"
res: 121 (bpm)
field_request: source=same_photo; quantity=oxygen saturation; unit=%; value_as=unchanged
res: 93 (%)
